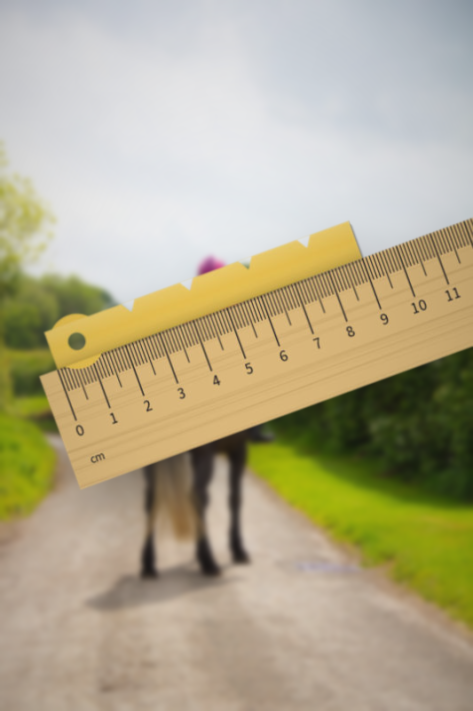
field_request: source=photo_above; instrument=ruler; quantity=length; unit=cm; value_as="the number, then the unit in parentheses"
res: 9 (cm)
